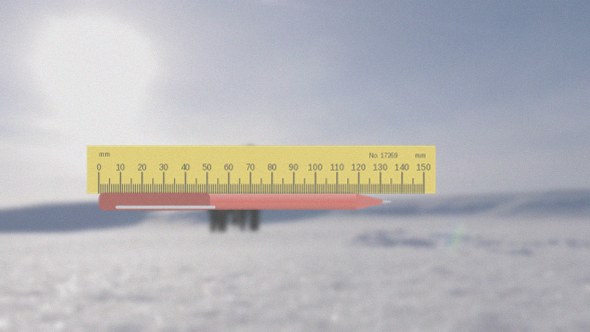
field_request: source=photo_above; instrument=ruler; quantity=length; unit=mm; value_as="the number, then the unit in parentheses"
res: 135 (mm)
